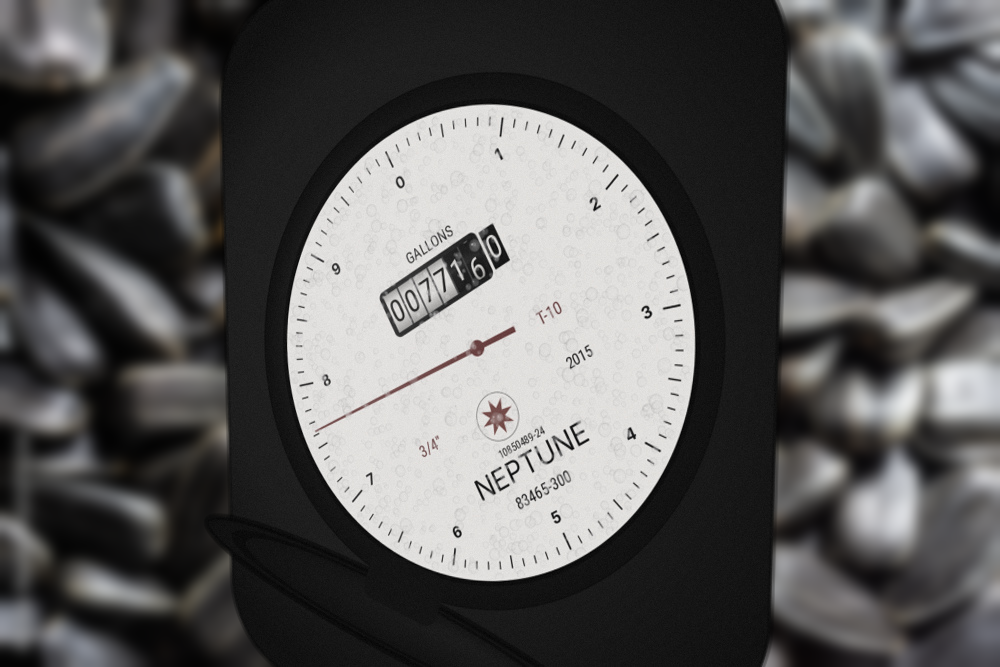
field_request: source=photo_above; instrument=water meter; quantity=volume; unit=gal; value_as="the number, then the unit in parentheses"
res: 77157.6 (gal)
